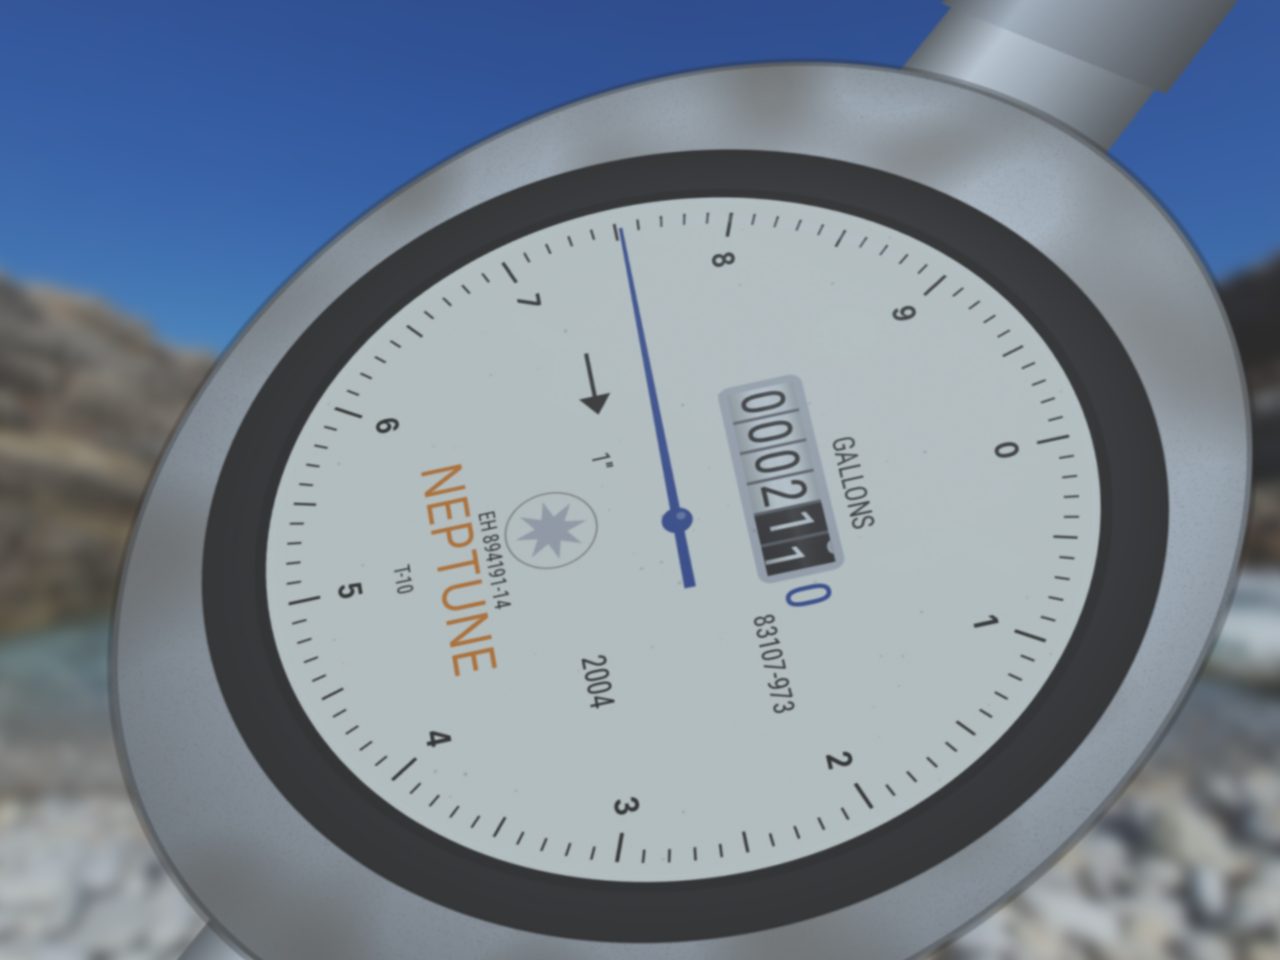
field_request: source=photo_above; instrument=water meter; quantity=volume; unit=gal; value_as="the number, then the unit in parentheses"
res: 2107.5 (gal)
